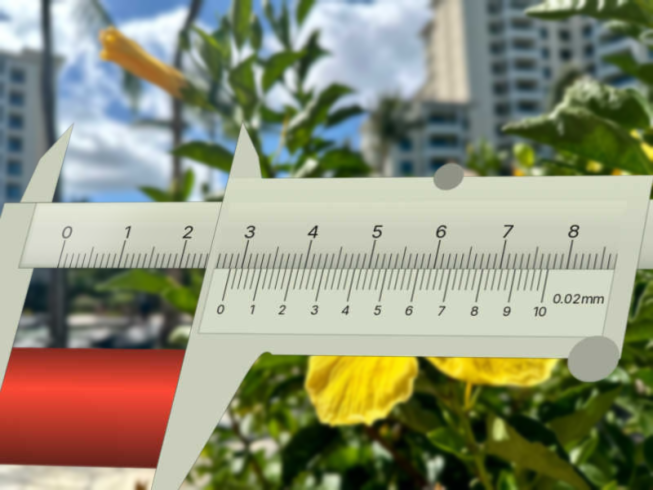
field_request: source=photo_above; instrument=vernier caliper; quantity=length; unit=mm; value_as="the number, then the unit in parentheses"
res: 28.2 (mm)
